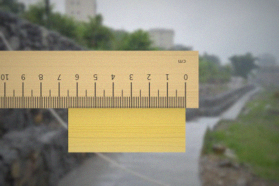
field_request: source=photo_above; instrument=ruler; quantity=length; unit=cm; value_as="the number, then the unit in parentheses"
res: 6.5 (cm)
